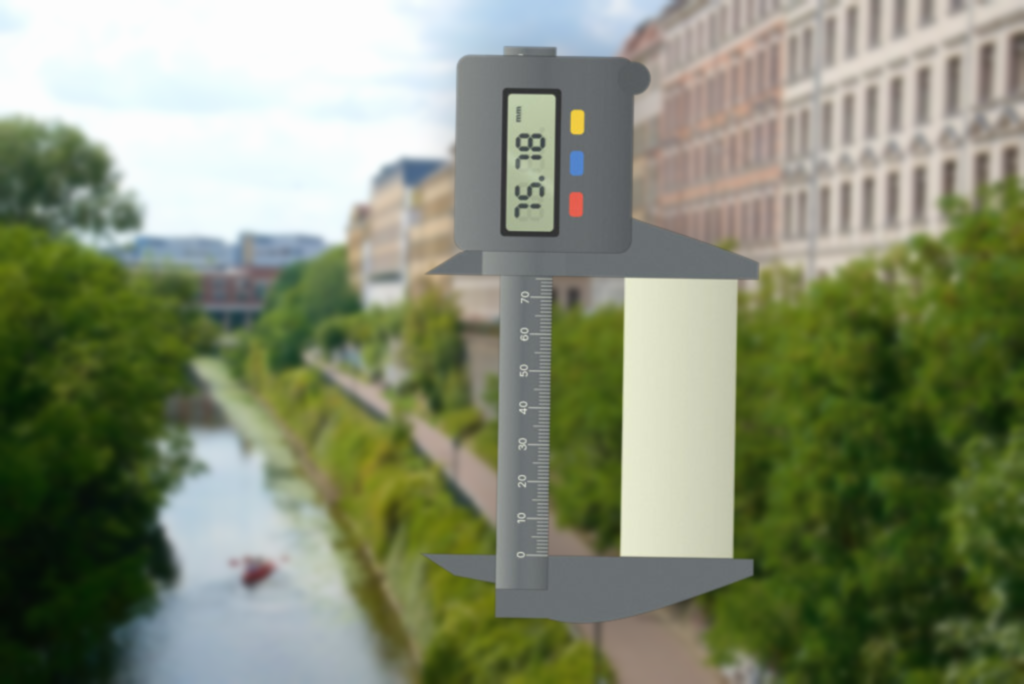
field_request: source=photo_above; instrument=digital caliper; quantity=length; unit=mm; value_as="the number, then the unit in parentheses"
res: 75.78 (mm)
